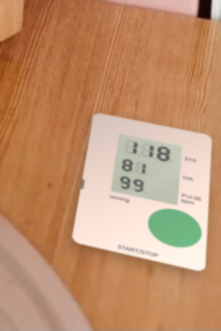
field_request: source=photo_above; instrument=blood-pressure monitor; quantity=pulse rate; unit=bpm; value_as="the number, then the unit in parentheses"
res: 99 (bpm)
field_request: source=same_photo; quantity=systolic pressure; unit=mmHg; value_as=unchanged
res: 118 (mmHg)
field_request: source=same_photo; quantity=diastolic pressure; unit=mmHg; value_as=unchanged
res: 81 (mmHg)
